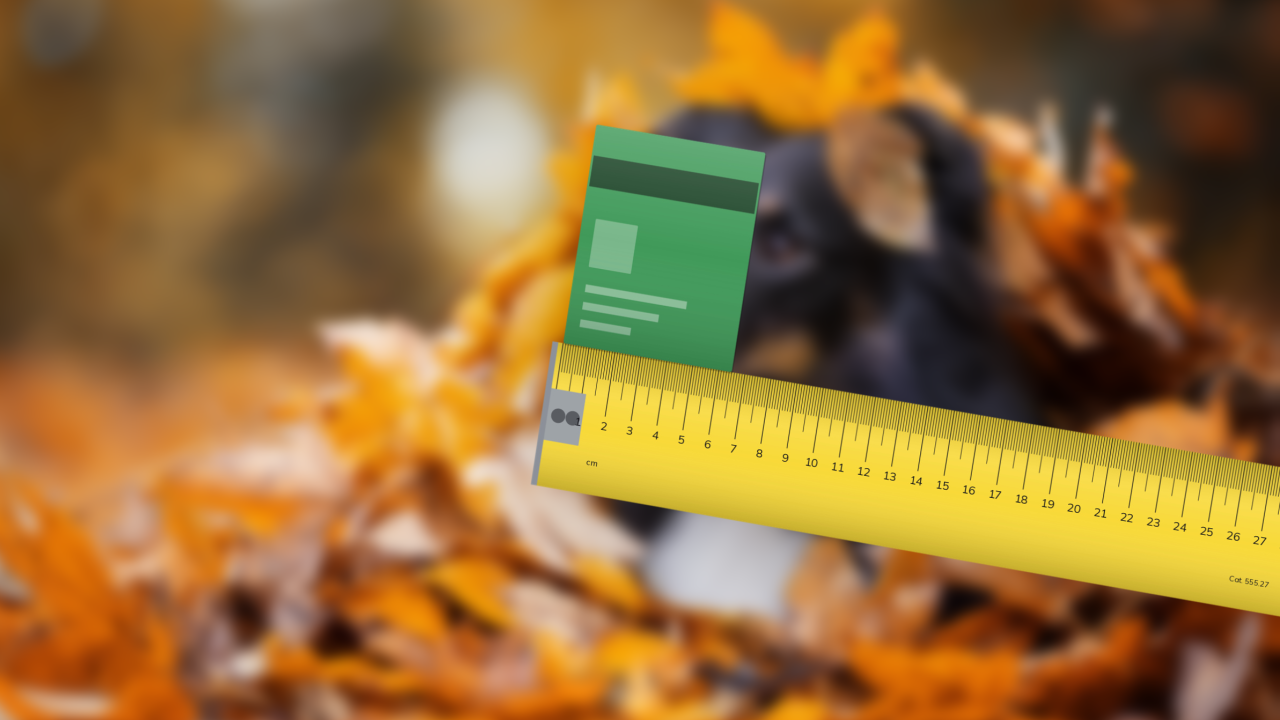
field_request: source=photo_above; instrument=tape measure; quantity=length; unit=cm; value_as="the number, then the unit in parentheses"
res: 6.5 (cm)
